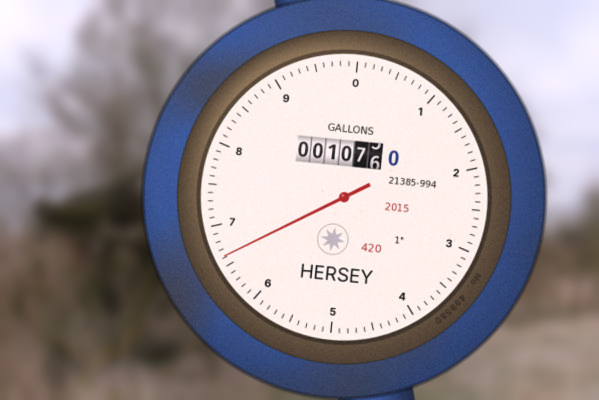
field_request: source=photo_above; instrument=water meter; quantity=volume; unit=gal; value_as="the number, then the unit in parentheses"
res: 10756.6 (gal)
